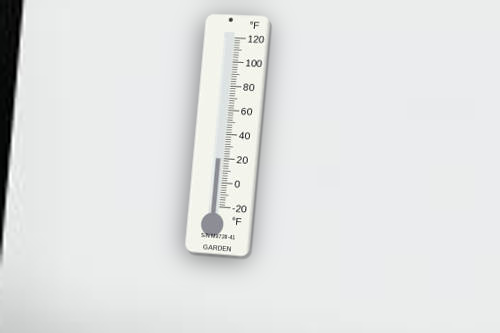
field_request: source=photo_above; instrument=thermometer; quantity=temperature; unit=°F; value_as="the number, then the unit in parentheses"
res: 20 (°F)
